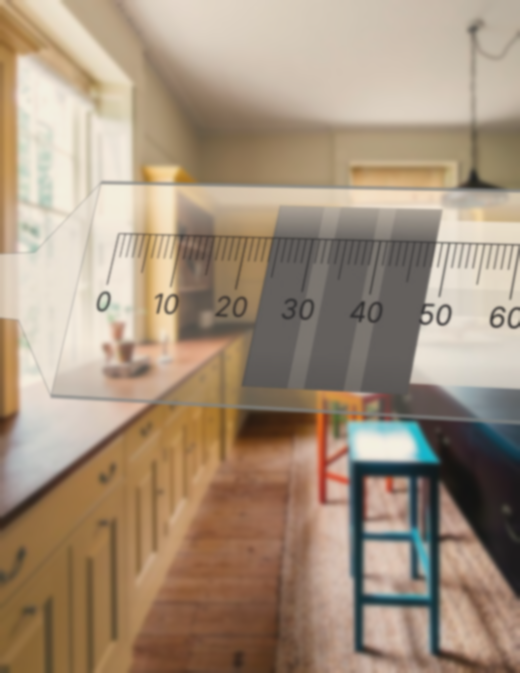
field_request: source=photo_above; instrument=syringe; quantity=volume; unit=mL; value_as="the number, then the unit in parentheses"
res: 24 (mL)
